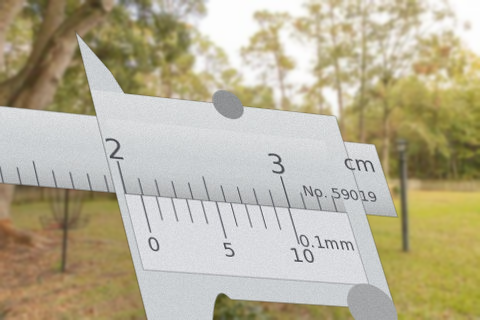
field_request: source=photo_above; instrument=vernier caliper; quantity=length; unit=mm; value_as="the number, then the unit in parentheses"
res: 20.9 (mm)
